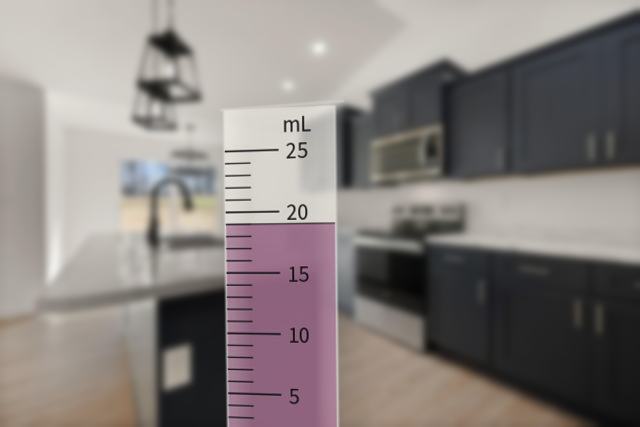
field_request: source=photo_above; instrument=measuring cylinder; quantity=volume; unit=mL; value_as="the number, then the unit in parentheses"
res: 19 (mL)
